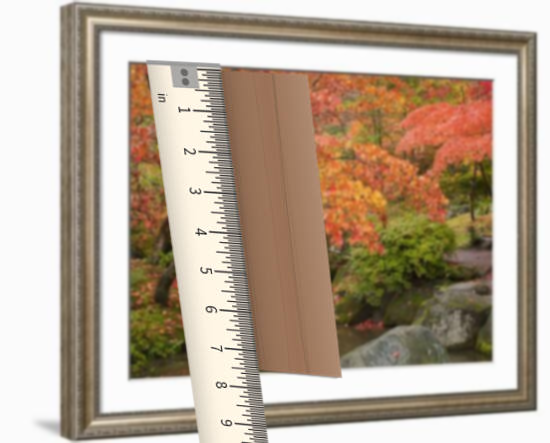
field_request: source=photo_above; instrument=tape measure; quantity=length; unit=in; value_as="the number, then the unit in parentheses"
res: 7.5 (in)
